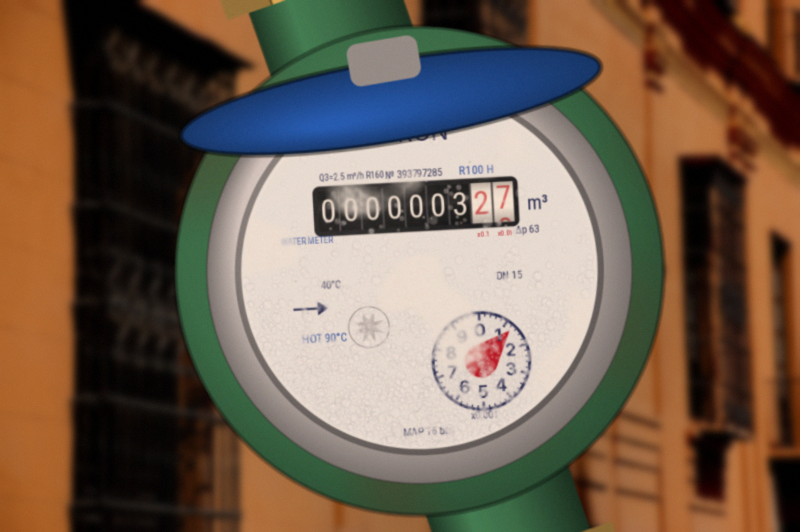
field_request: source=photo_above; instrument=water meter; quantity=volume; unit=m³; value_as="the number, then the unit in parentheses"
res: 3.271 (m³)
